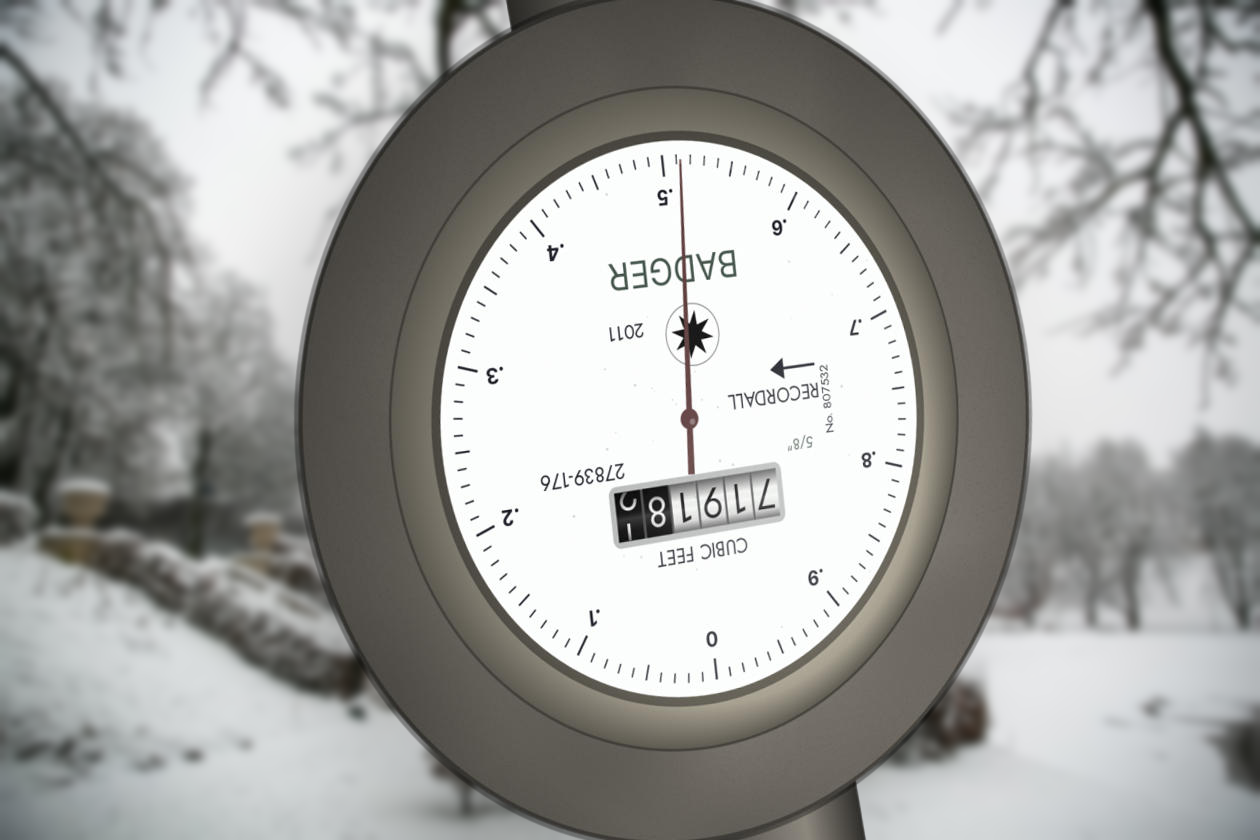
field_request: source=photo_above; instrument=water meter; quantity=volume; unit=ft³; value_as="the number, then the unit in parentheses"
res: 719181.51 (ft³)
